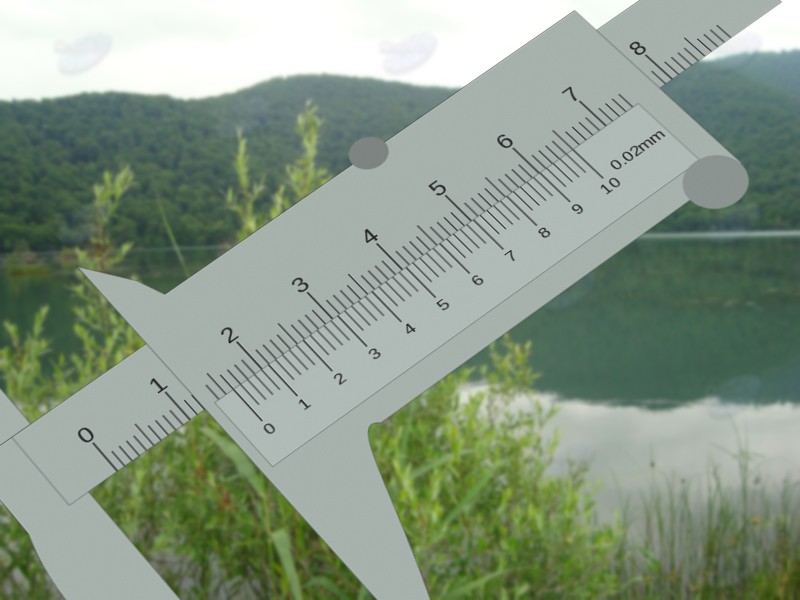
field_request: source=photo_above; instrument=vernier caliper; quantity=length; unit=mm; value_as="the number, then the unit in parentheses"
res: 16.0 (mm)
